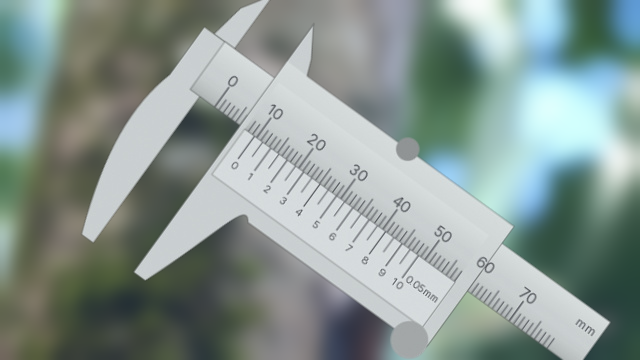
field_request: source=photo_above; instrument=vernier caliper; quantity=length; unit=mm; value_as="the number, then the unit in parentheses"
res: 9.5 (mm)
